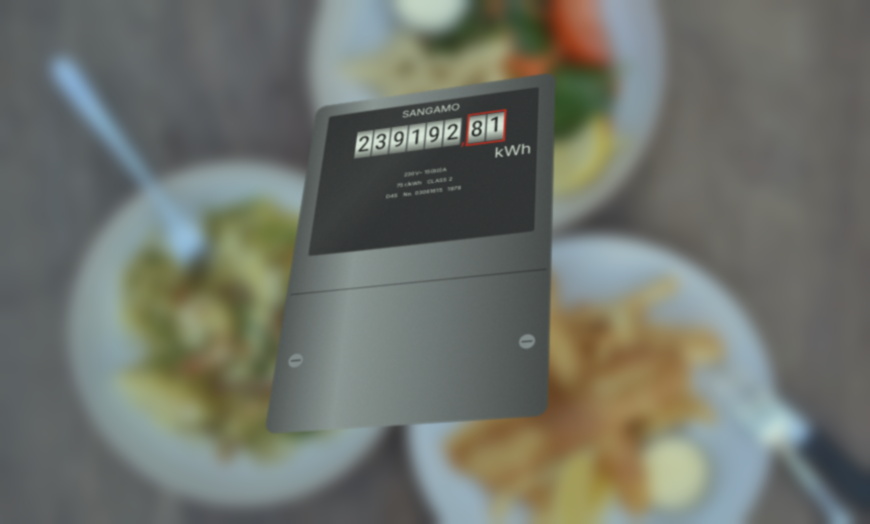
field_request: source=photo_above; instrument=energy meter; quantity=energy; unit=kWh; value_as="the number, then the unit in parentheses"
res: 239192.81 (kWh)
